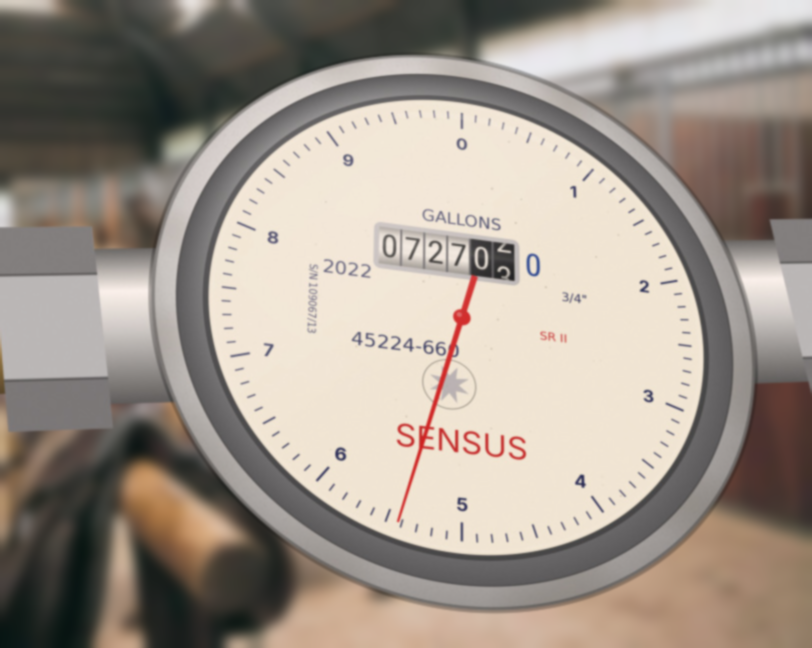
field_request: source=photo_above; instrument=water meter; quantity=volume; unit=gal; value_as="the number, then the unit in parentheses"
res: 727025.4 (gal)
